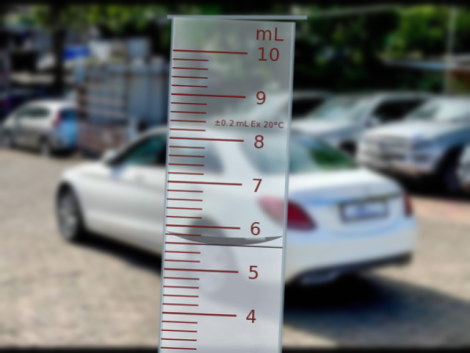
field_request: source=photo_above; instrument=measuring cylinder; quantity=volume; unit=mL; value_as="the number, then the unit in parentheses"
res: 5.6 (mL)
